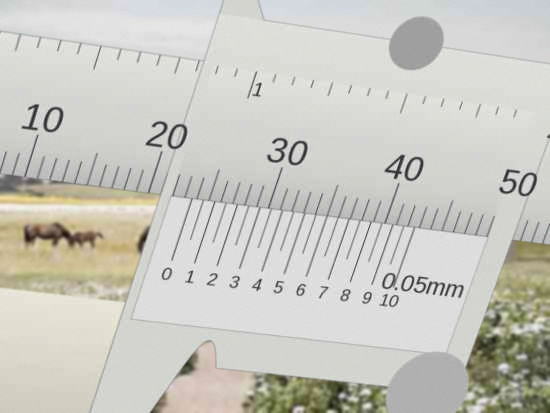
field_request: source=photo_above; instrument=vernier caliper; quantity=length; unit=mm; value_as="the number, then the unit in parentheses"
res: 23.6 (mm)
